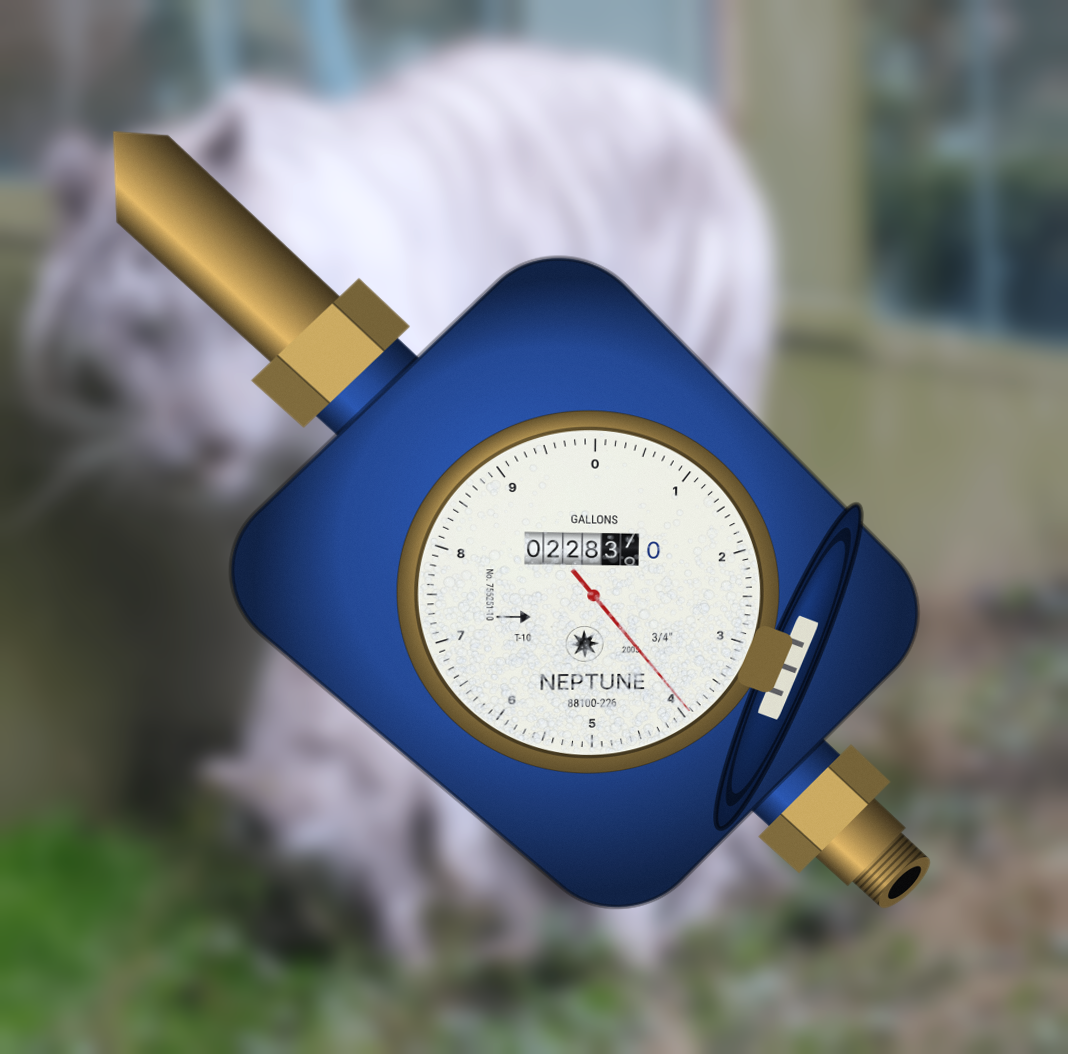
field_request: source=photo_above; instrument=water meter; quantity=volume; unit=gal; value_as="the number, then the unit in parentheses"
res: 228373.9 (gal)
